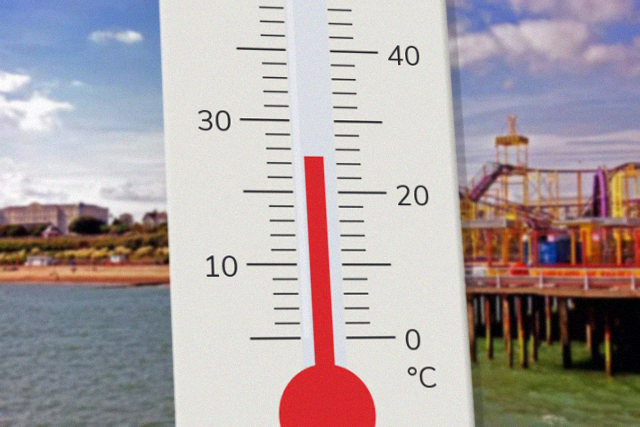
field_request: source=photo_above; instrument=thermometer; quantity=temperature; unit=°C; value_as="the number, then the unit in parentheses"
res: 25 (°C)
